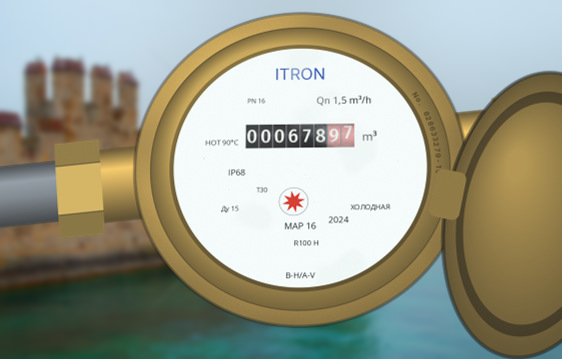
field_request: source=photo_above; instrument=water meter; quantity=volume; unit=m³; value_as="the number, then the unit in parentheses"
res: 678.97 (m³)
